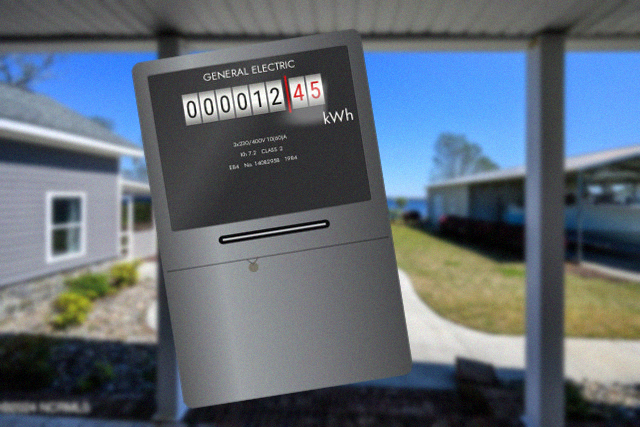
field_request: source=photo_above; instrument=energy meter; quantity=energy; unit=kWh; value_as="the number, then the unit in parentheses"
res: 12.45 (kWh)
